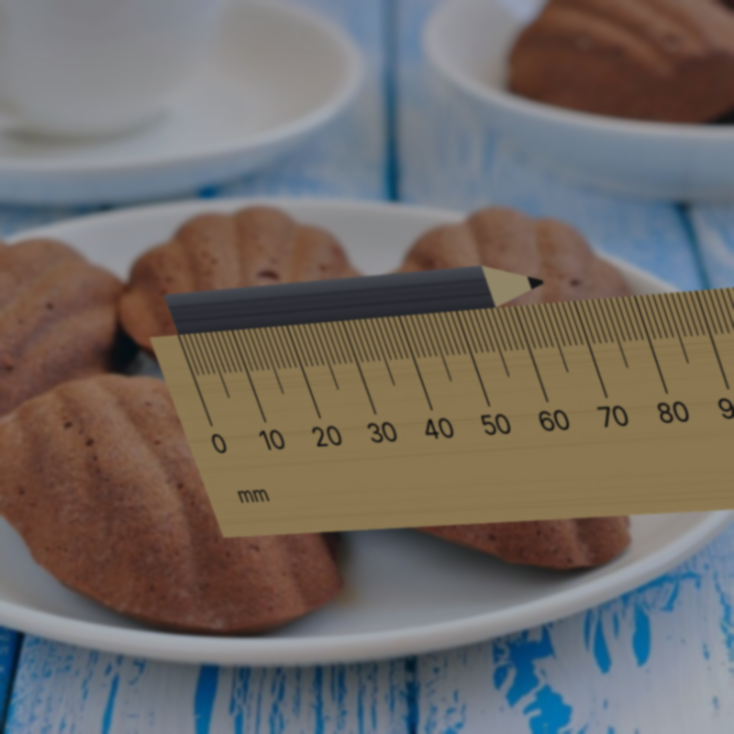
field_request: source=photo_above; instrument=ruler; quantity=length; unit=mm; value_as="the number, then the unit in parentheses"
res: 66 (mm)
